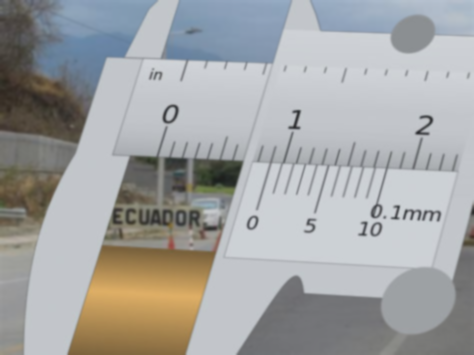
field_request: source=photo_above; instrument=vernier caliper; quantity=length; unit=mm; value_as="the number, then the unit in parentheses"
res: 9.0 (mm)
